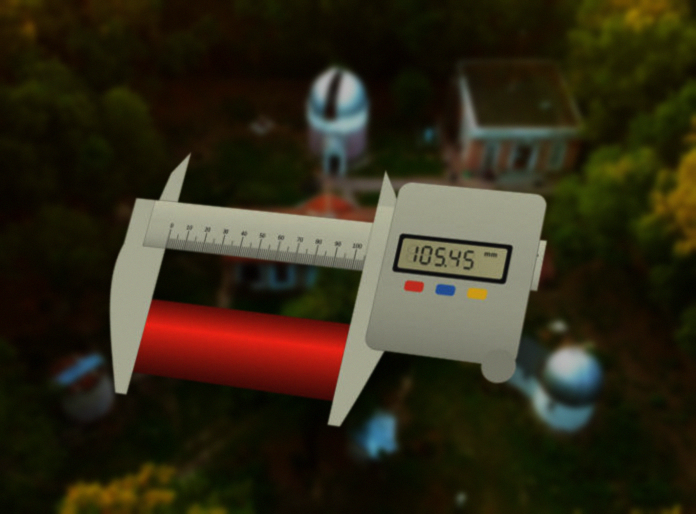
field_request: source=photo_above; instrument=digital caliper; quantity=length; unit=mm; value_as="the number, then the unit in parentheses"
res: 105.45 (mm)
